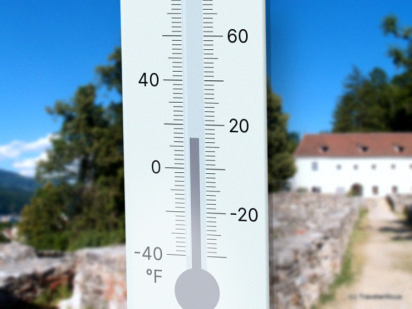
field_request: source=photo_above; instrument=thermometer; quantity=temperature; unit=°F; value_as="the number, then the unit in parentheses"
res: 14 (°F)
